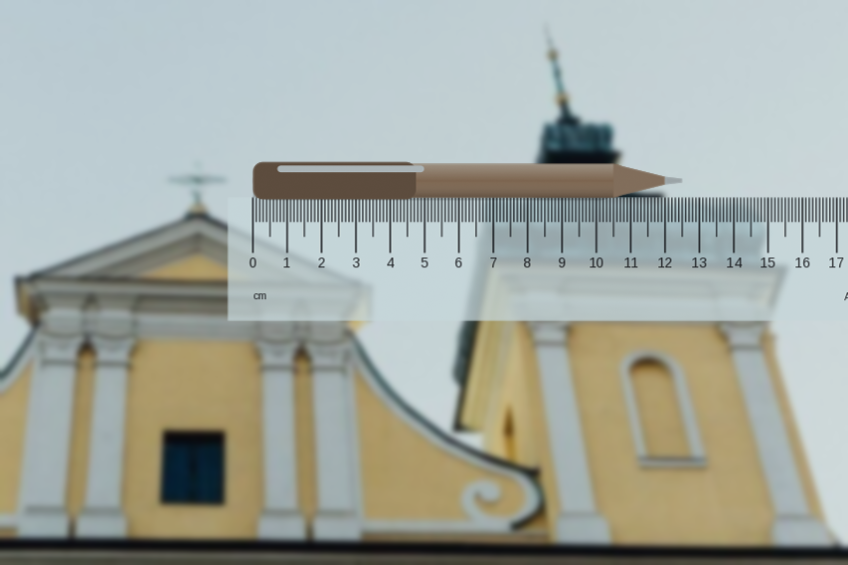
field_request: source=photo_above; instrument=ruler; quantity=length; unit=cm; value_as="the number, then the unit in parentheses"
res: 12.5 (cm)
